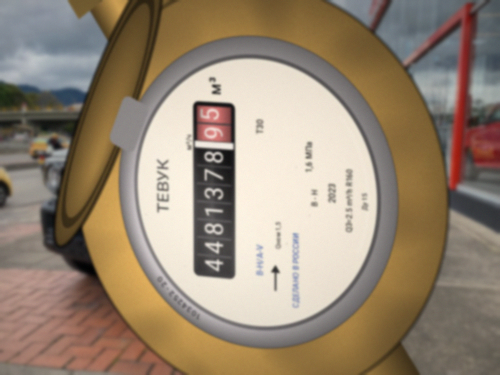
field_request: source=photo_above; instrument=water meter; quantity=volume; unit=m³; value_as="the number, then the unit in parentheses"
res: 4481378.95 (m³)
